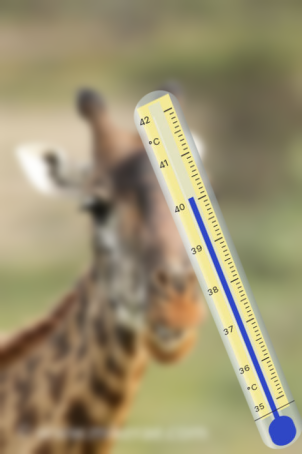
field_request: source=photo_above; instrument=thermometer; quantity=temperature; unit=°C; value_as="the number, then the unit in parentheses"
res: 40.1 (°C)
